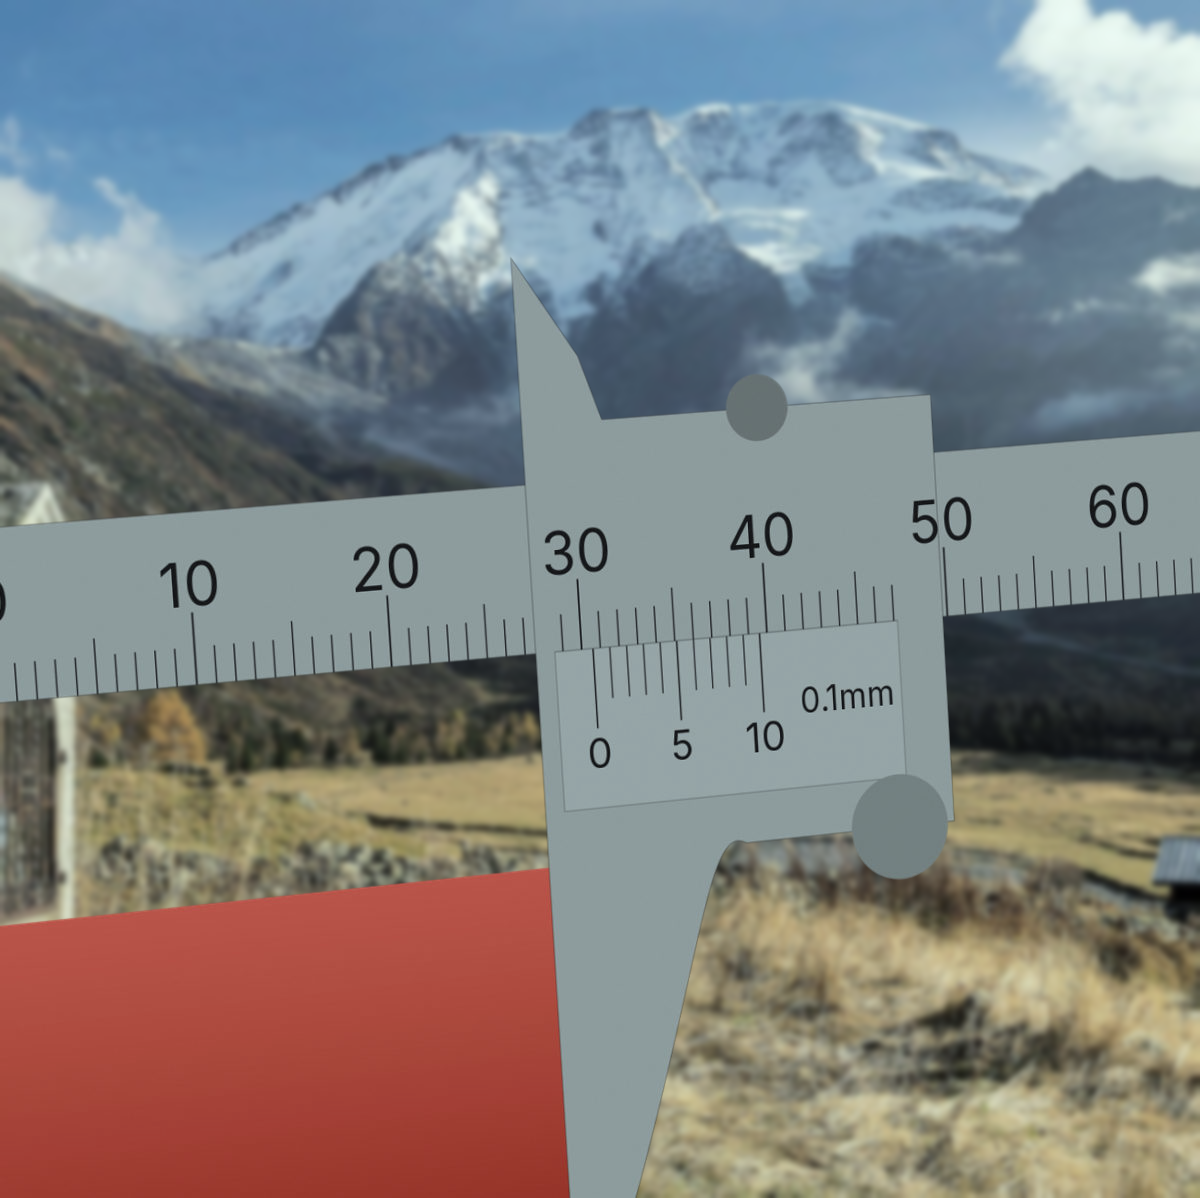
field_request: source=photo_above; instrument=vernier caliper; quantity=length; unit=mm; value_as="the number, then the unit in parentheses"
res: 30.6 (mm)
